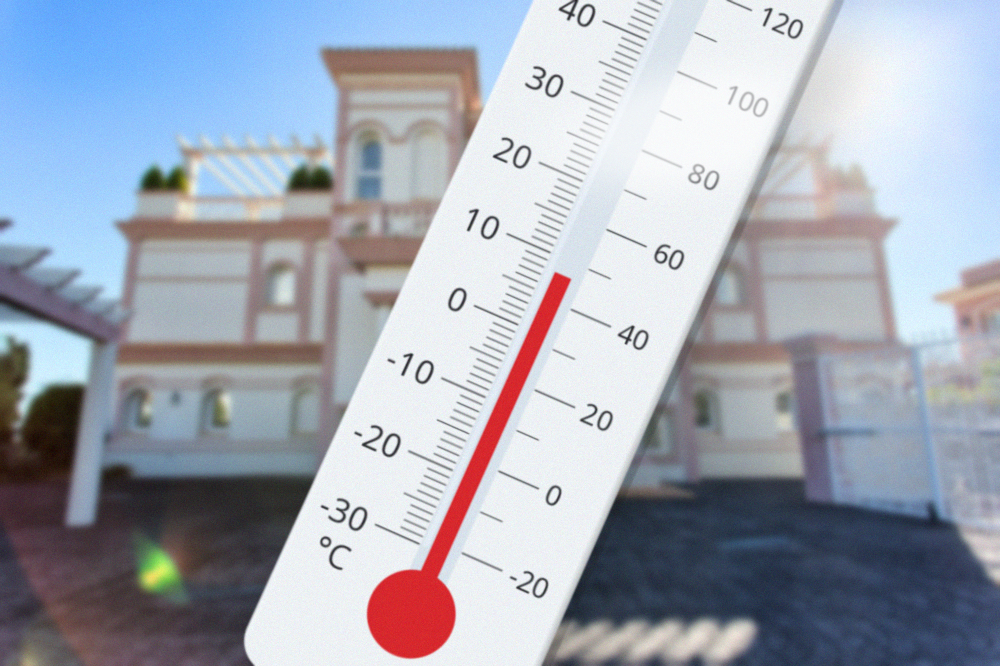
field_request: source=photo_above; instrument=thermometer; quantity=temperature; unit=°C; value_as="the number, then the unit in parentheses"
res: 8 (°C)
